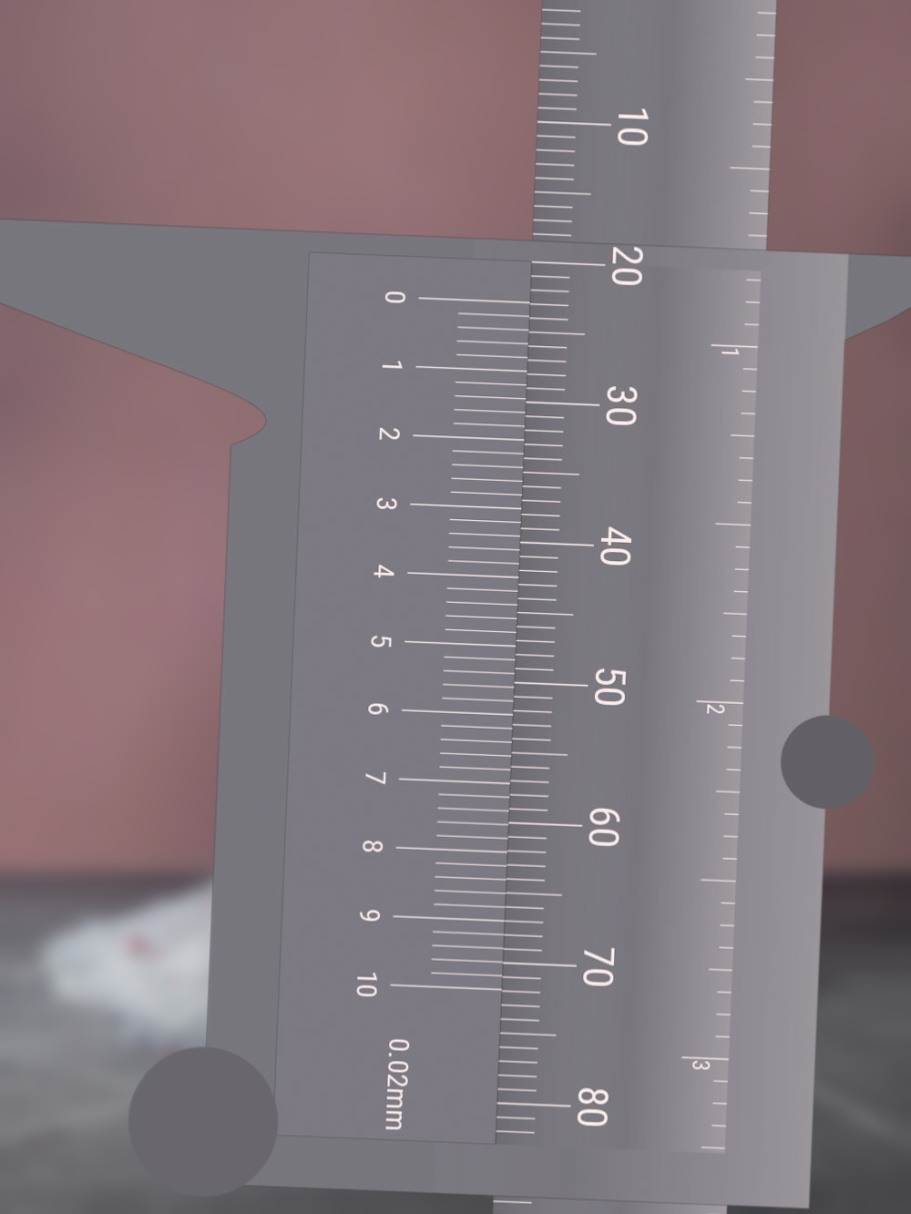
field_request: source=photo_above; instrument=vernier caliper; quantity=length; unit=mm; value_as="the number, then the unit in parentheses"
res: 22.9 (mm)
